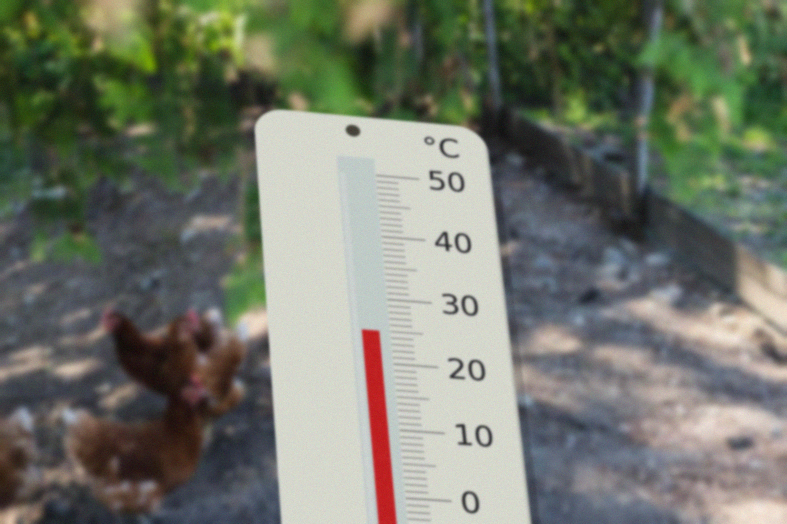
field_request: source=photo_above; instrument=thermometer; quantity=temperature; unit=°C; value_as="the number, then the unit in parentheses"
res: 25 (°C)
